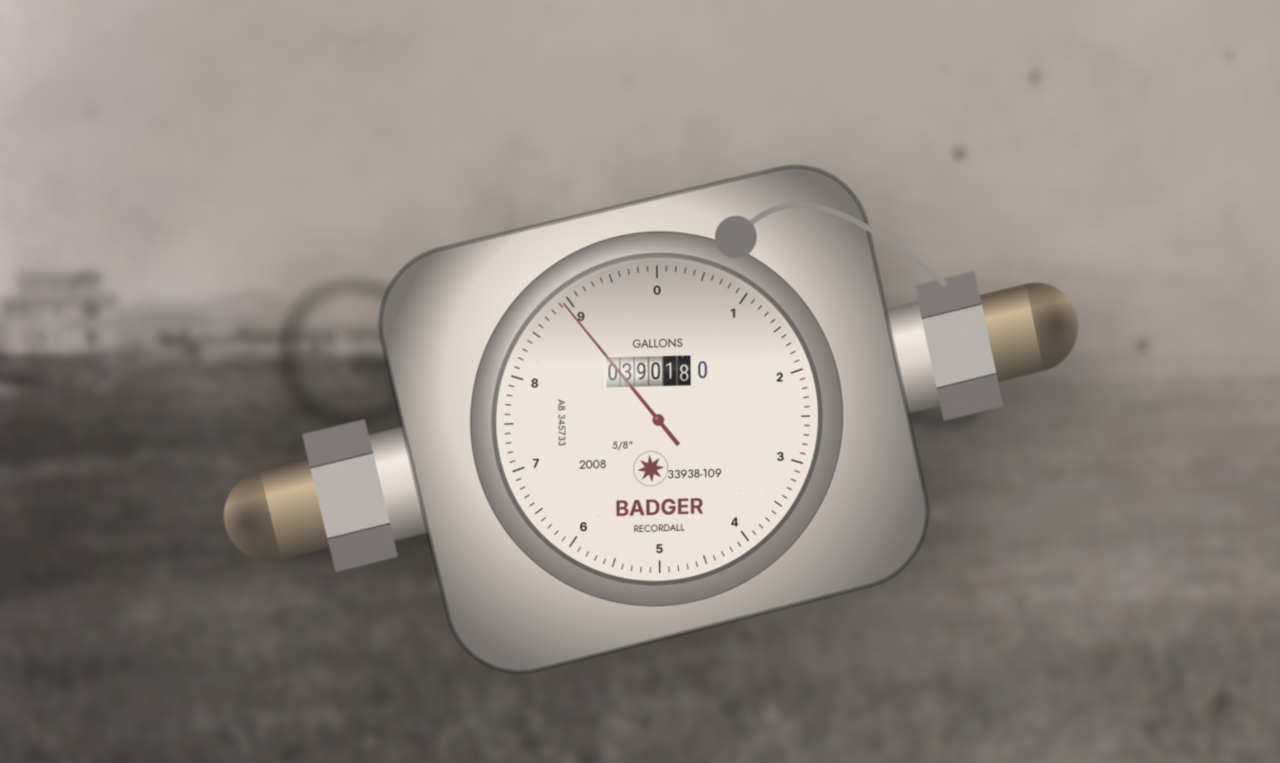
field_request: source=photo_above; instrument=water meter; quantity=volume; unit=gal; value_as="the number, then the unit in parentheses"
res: 390178.9 (gal)
